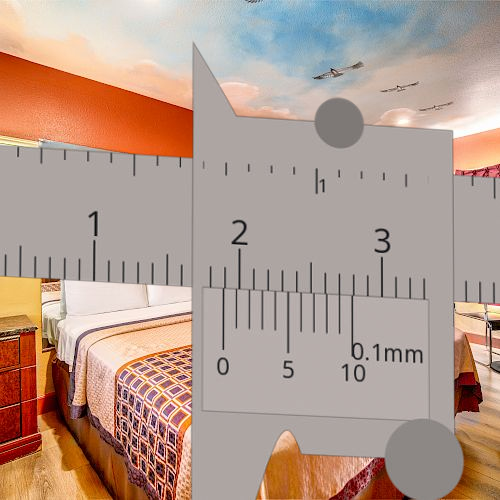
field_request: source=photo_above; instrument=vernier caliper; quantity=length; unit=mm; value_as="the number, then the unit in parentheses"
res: 18.9 (mm)
